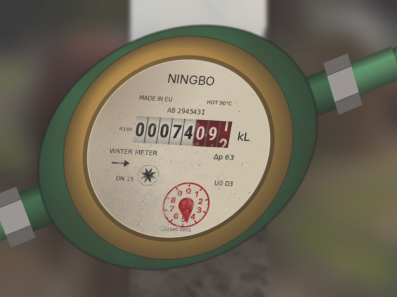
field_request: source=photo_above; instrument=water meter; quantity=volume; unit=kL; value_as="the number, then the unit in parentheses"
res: 74.0914 (kL)
